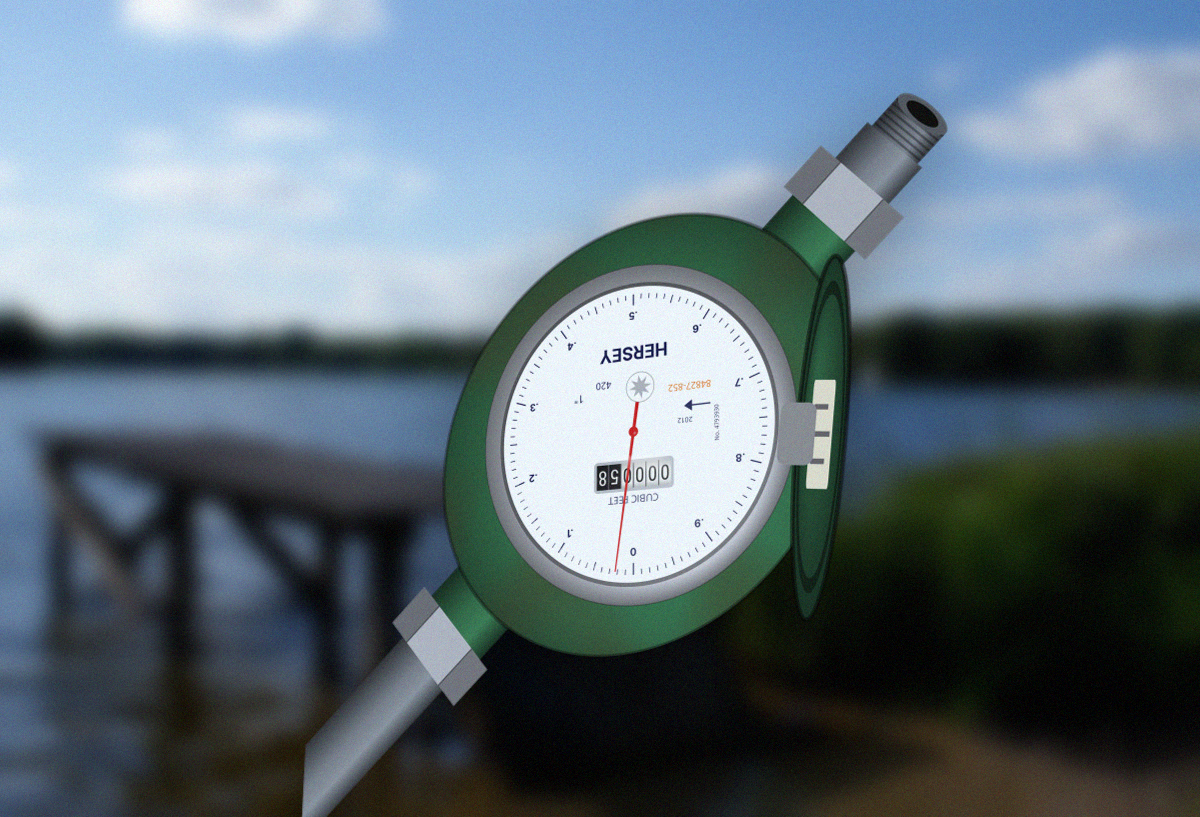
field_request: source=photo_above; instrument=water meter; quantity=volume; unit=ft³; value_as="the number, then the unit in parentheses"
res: 58.02 (ft³)
